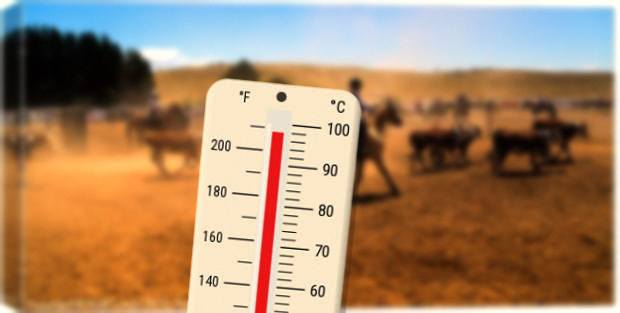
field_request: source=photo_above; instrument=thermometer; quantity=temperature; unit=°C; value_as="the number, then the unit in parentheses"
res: 98 (°C)
